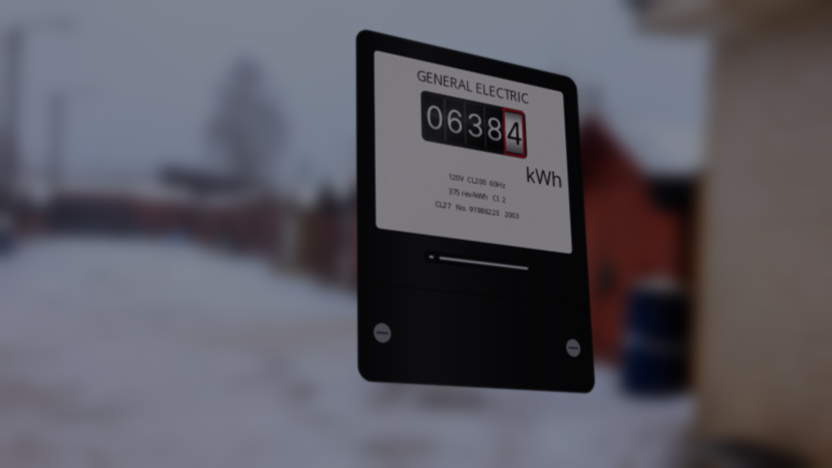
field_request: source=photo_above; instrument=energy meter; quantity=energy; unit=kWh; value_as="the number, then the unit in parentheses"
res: 638.4 (kWh)
